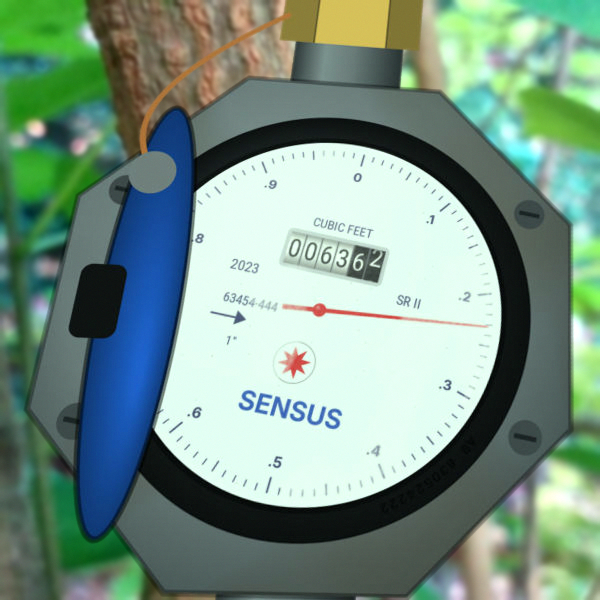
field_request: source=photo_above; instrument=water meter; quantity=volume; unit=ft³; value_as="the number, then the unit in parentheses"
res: 6362.23 (ft³)
